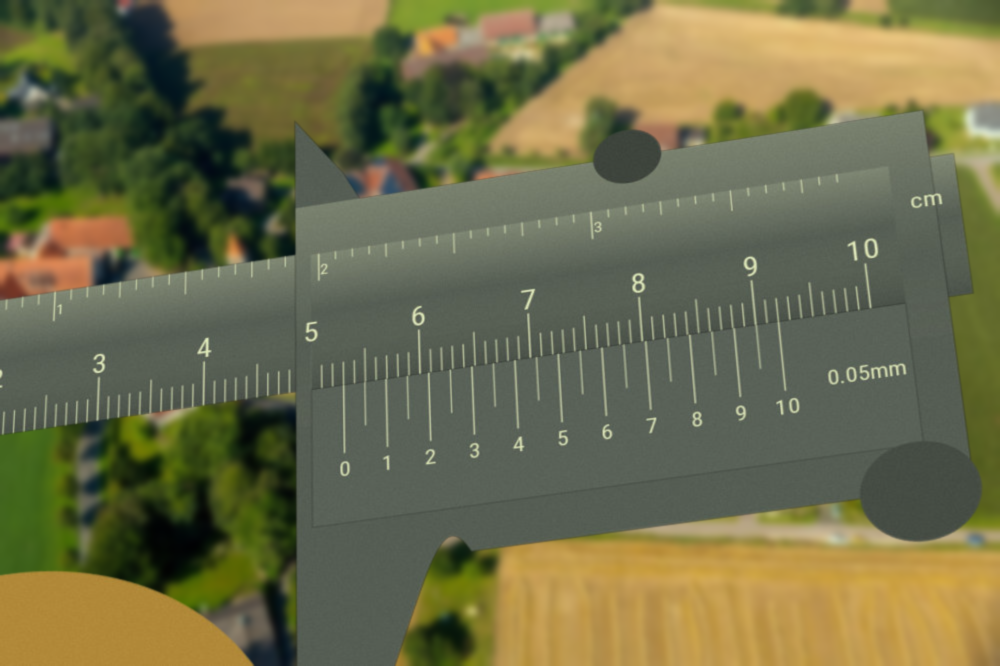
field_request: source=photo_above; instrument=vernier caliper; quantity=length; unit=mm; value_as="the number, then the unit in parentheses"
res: 53.0 (mm)
